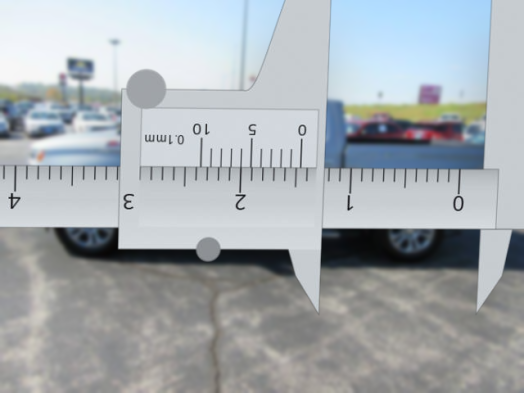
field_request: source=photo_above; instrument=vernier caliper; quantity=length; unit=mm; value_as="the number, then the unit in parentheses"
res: 14.6 (mm)
